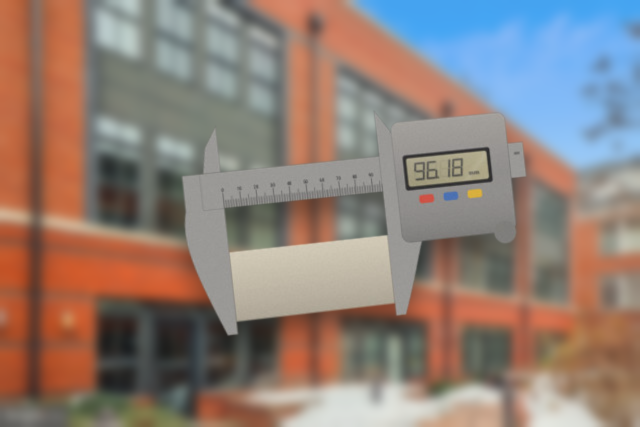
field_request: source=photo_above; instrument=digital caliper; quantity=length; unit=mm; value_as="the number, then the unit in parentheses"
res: 96.18 (mm)
